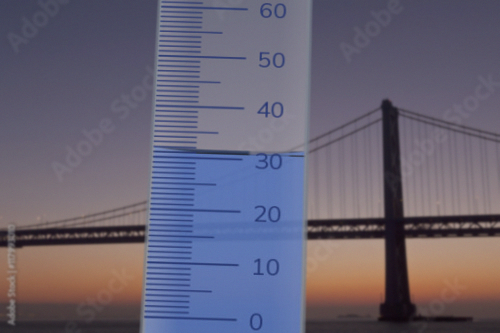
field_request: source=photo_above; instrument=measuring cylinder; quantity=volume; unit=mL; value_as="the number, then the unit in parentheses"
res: 31 (mL)
